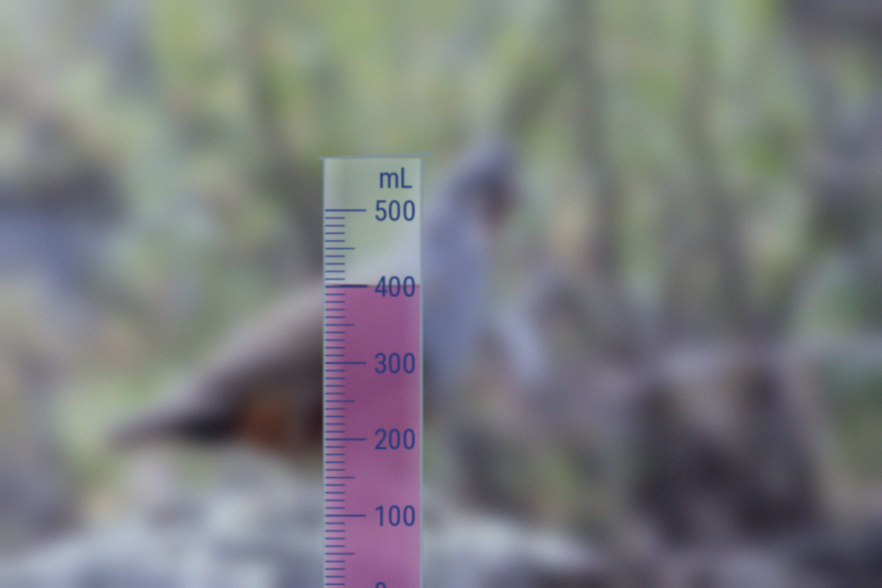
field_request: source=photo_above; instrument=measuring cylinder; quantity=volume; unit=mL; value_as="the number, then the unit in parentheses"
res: 400 (mL)
